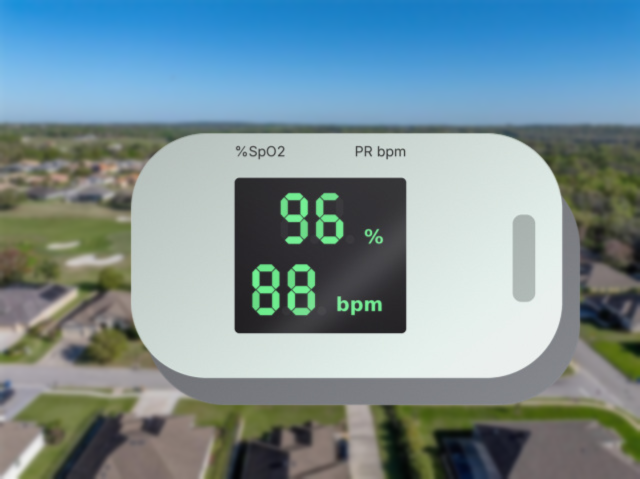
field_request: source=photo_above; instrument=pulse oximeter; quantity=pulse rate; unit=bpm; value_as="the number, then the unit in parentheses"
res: 88 (bpm)
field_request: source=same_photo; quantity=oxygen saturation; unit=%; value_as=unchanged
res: 96 (%)
